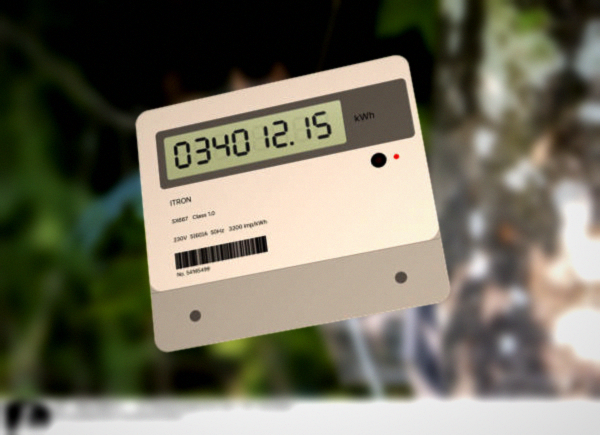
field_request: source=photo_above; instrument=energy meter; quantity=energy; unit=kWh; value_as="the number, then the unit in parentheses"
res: 34012.15 (kWh)
